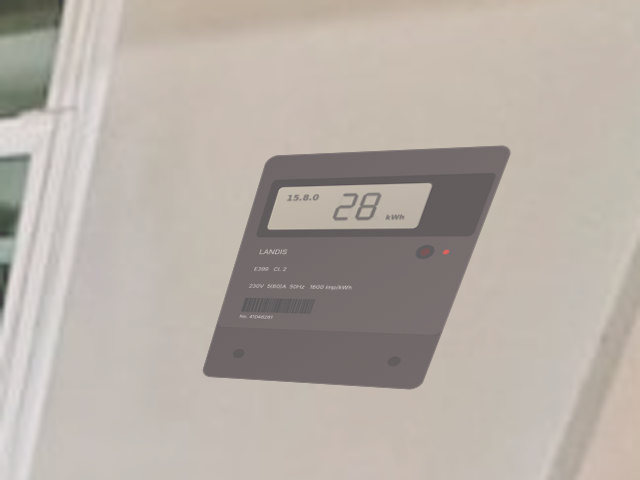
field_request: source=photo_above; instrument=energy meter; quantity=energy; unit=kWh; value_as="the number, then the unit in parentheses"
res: 28 (kWh)
